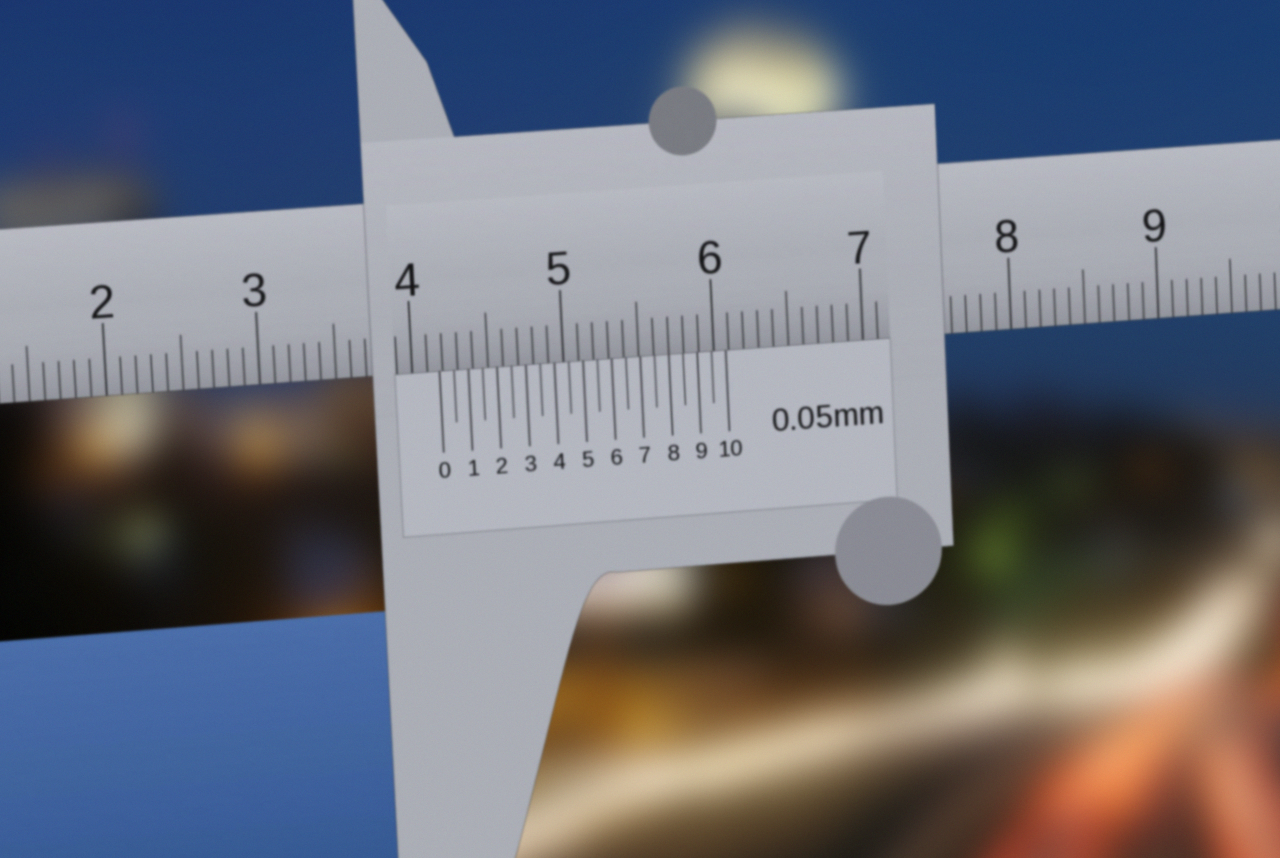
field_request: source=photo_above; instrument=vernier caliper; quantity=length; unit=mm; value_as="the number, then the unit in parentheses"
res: 41.8 (mm)
